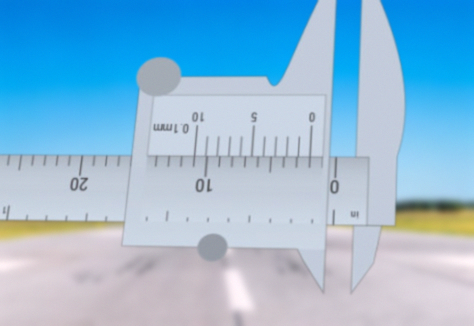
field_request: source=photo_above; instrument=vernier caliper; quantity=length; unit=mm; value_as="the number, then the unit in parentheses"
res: 2.0 (mm)
